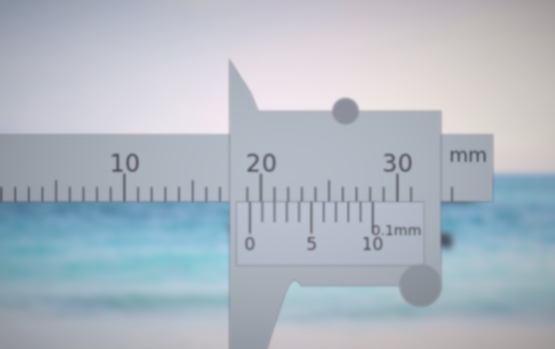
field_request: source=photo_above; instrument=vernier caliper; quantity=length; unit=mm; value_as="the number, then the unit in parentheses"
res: 19.2 (mm)
